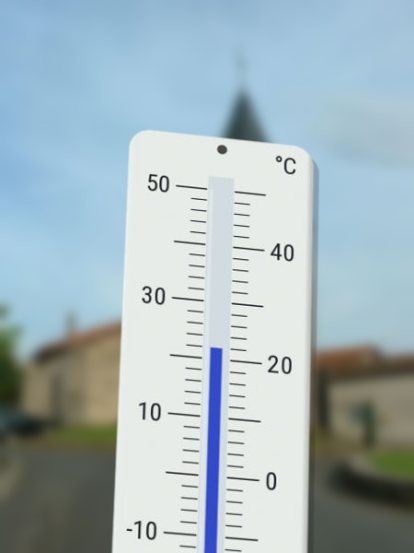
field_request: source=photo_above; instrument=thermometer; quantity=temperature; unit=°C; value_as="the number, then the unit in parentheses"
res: 22 (°C)
